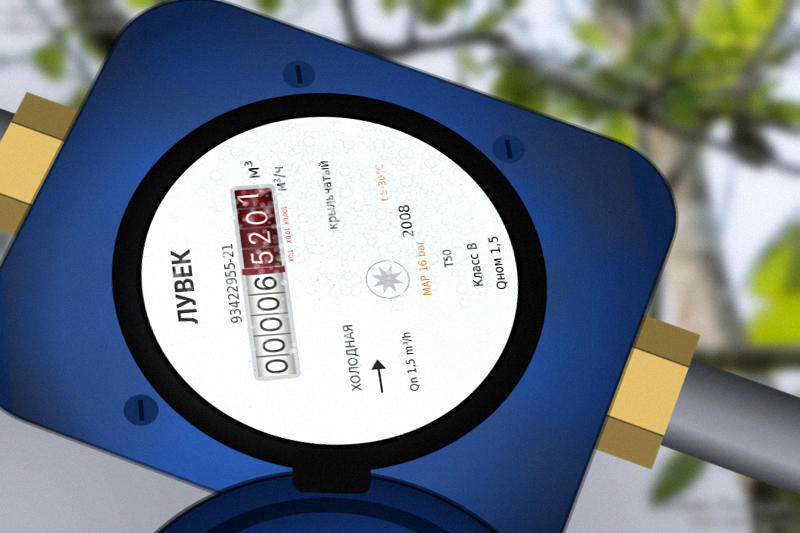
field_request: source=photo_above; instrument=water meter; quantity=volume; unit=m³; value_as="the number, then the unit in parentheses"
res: 6.5201 (m³)
